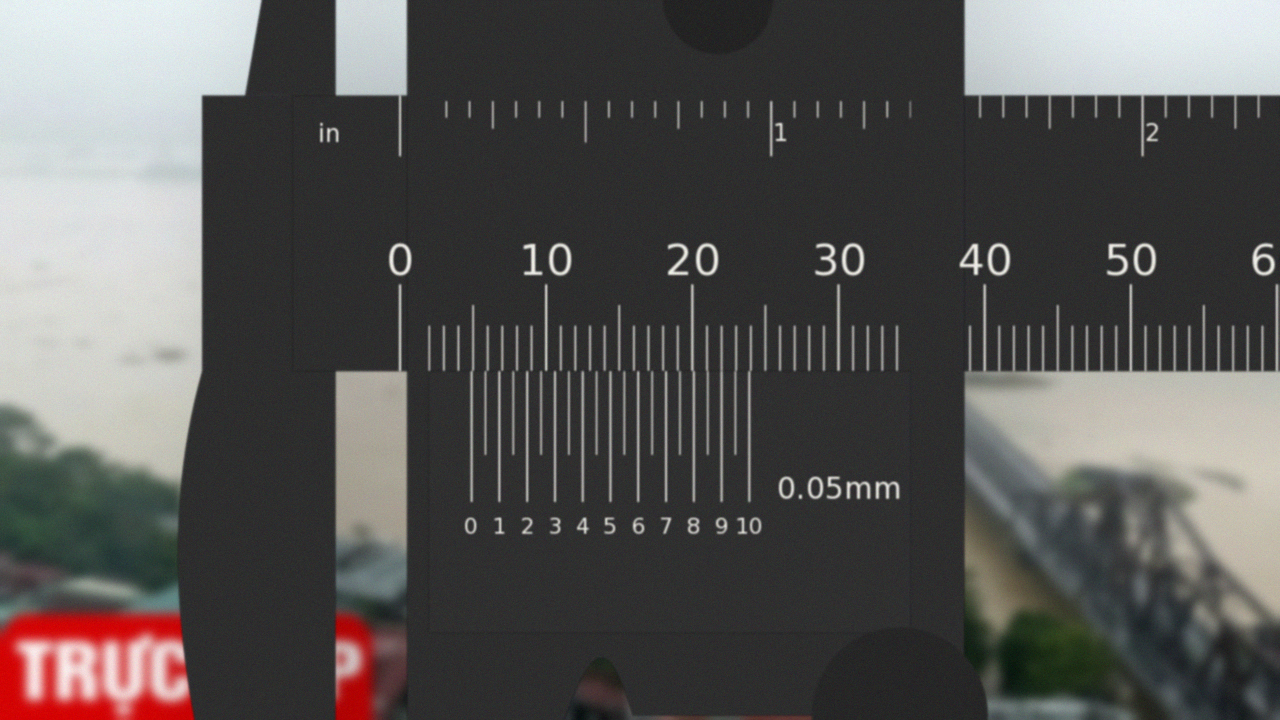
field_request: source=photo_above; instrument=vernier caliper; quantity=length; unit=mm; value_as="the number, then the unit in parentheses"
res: 4.9 (mm)
